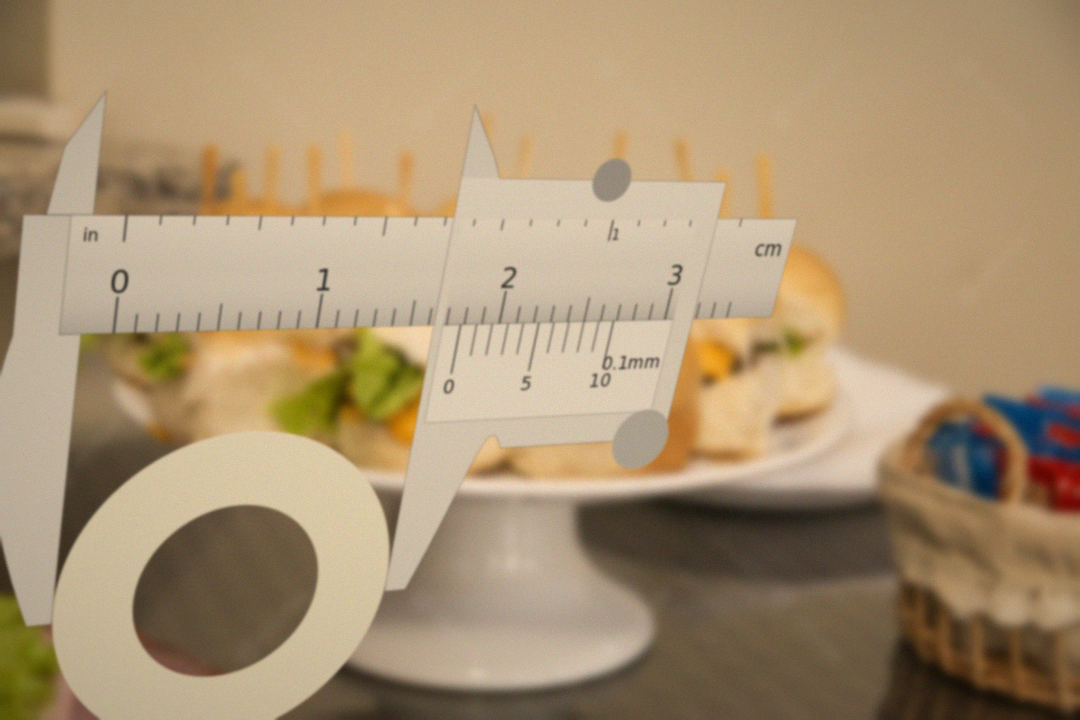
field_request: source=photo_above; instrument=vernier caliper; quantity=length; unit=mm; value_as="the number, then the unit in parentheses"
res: 17.8 (mm)
